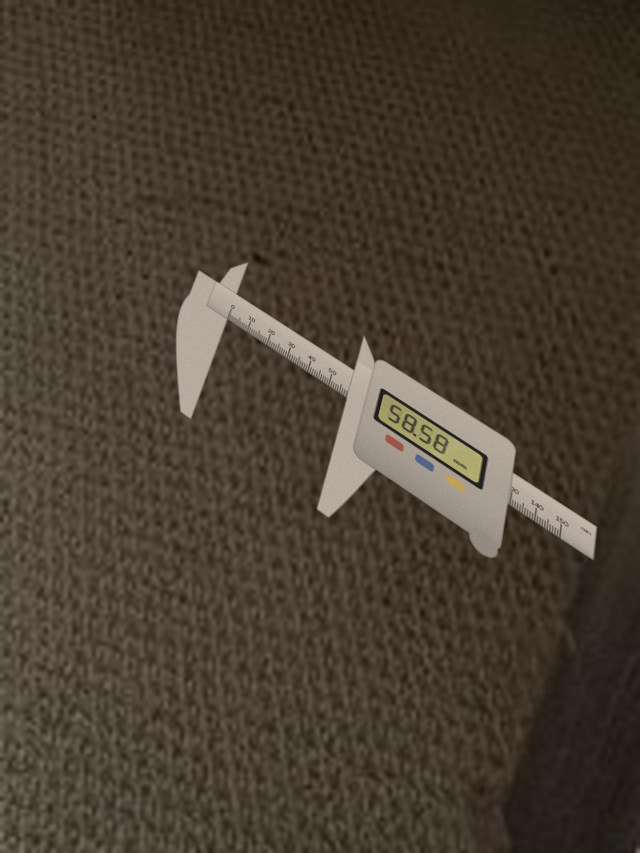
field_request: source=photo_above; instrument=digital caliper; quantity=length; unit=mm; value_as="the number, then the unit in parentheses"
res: 58.58 (mm)
